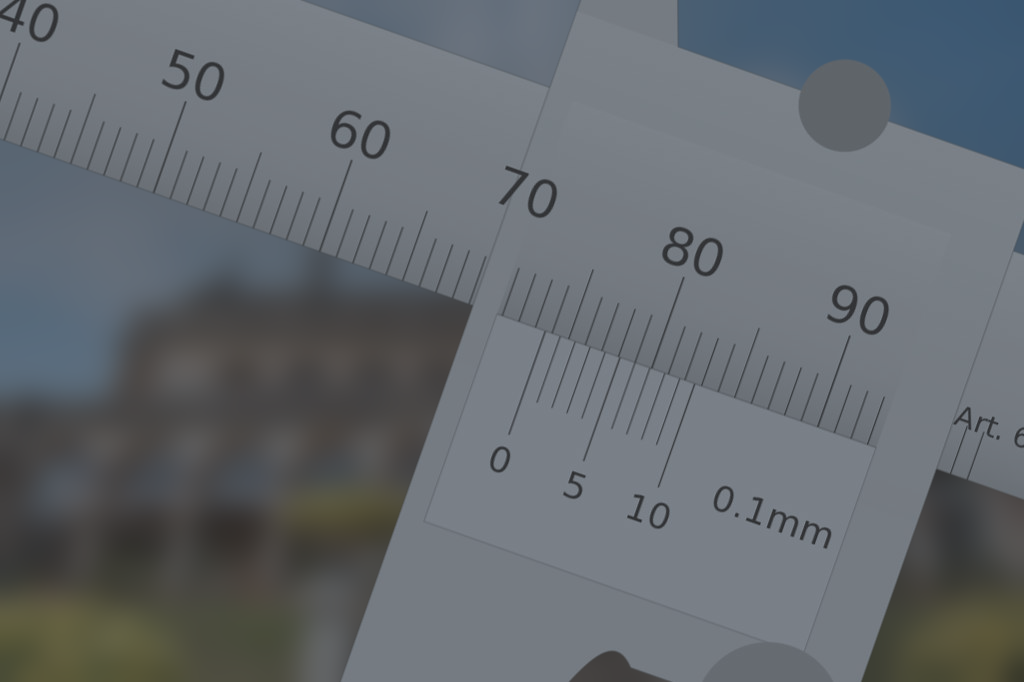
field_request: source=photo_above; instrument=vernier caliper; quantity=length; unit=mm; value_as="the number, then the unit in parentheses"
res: 73.6 (mm)
